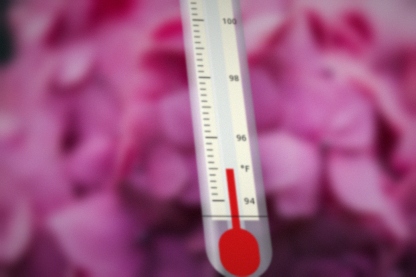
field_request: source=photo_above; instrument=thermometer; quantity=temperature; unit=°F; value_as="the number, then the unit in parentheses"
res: 95 (°F)
